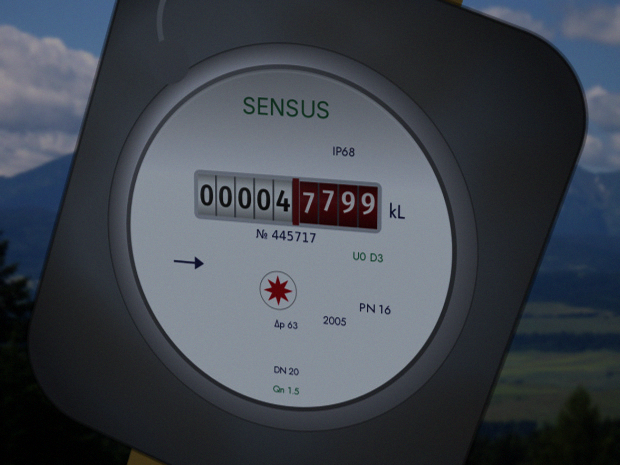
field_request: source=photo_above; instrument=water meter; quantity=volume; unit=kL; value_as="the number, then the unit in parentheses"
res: 4.7799 (kL)
